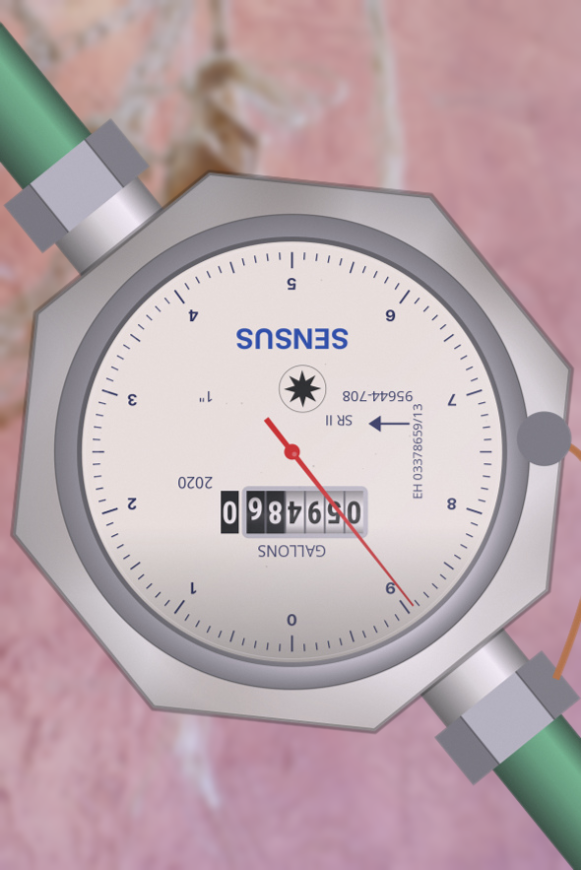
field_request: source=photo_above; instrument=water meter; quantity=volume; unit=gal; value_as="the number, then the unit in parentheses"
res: 594858.9 (gal)
